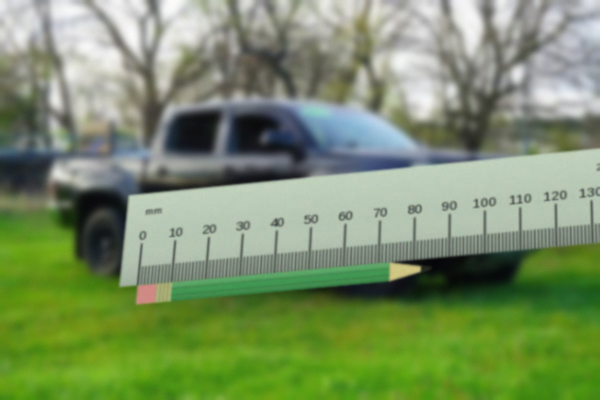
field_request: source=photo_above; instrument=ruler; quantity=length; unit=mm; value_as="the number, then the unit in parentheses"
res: 85 (mm)
